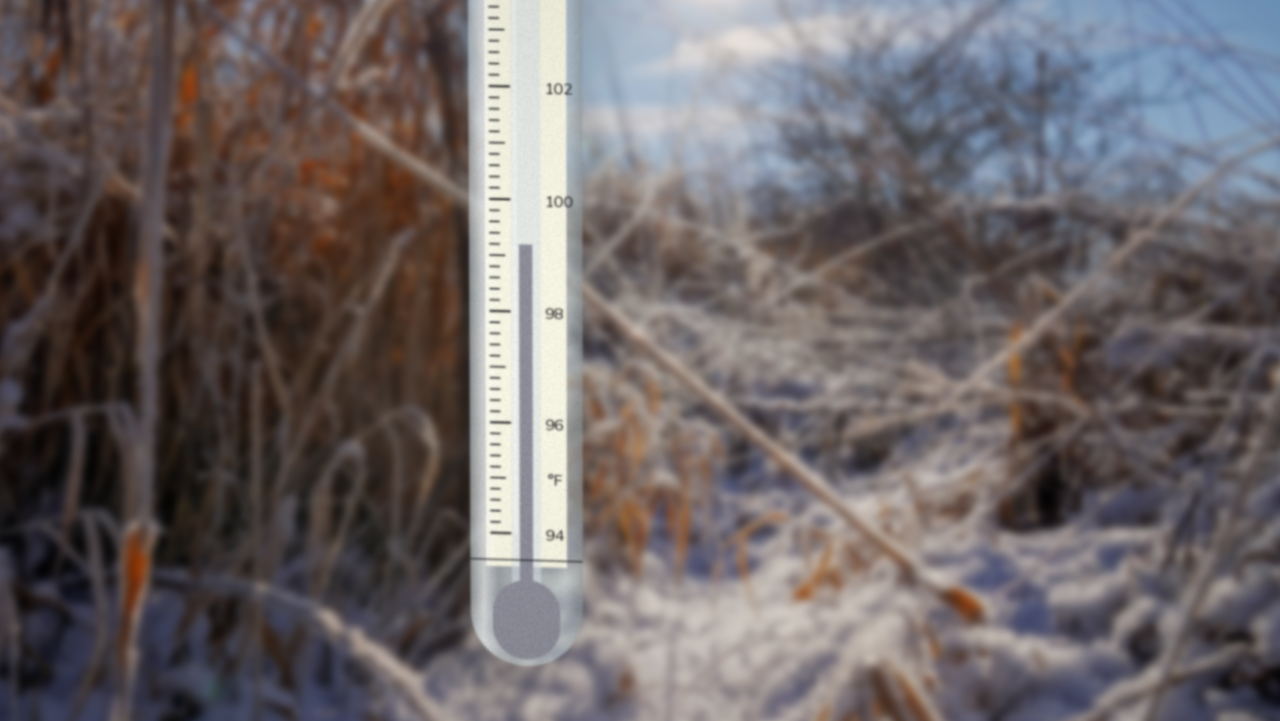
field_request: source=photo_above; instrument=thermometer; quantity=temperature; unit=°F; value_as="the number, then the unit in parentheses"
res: 99.2 (°F)
